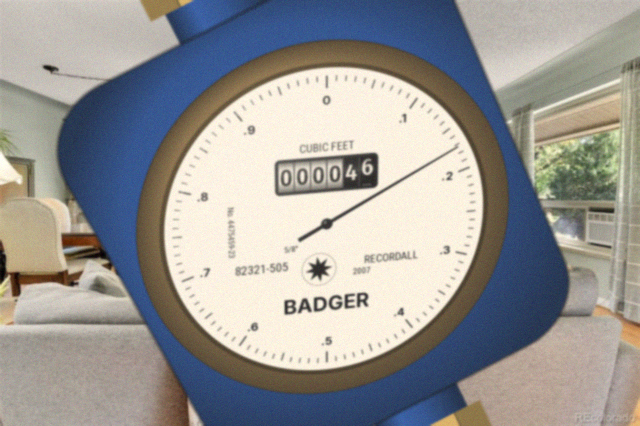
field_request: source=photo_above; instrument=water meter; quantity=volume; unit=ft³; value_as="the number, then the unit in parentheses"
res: 46.17 (ft³)
